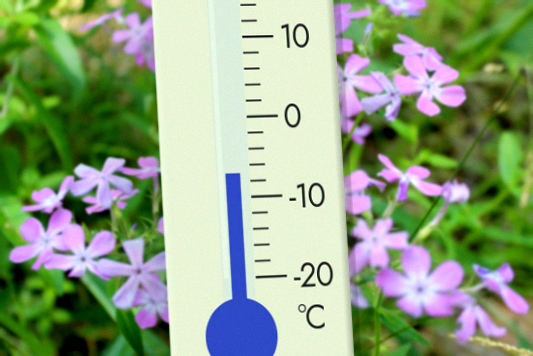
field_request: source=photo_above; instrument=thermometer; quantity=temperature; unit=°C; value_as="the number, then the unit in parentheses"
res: -7 (°C)
